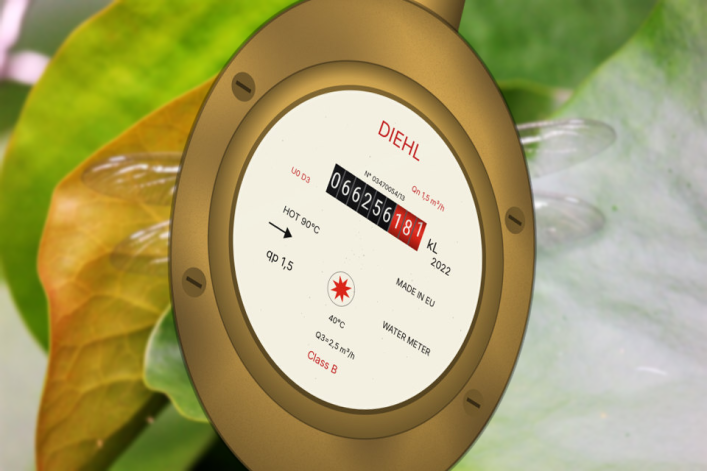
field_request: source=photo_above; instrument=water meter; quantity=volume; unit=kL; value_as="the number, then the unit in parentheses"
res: 66256.181 (kL)
